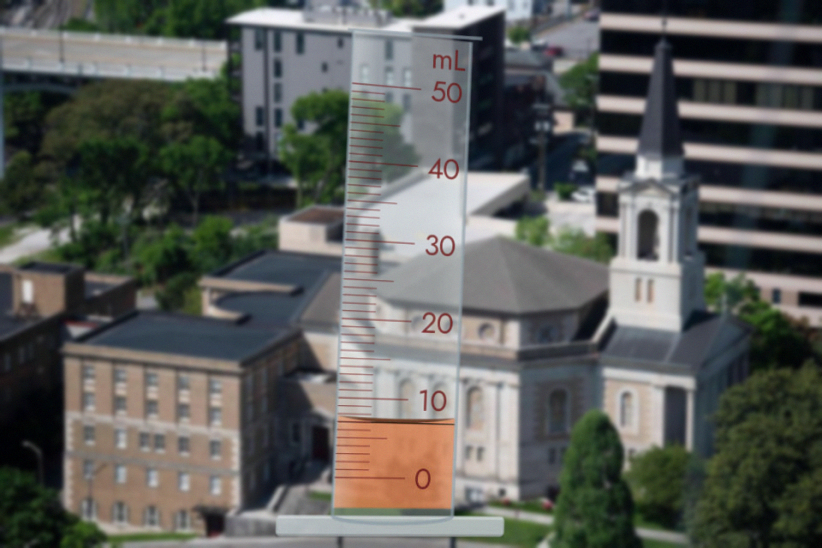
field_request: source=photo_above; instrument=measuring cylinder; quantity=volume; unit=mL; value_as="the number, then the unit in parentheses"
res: 7 (mL)
